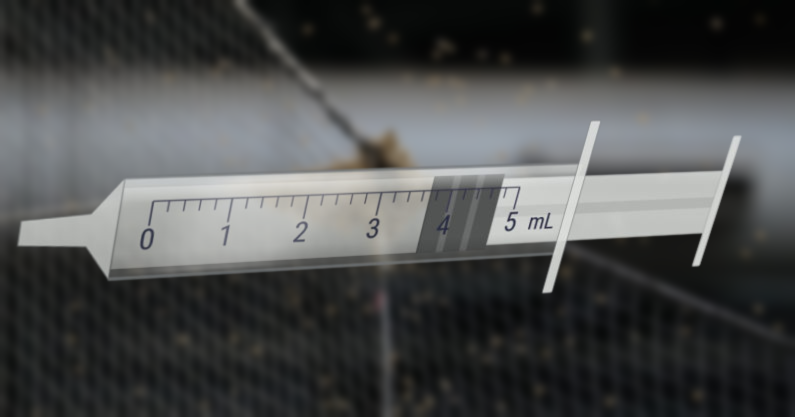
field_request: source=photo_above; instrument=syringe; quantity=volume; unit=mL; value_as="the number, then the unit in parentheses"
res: 3.7 (mL)
